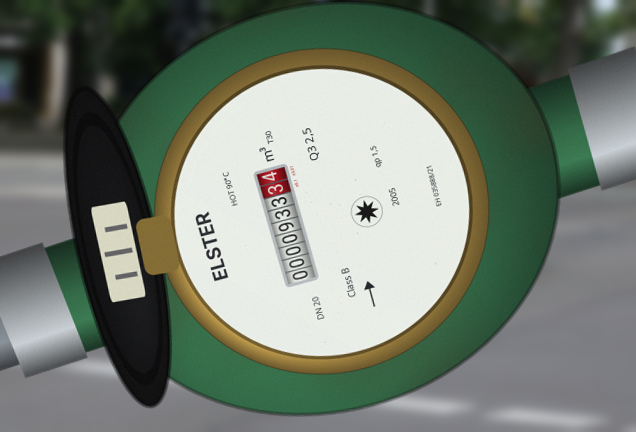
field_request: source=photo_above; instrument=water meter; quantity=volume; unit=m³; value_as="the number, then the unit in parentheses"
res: 933.34 (m³)
